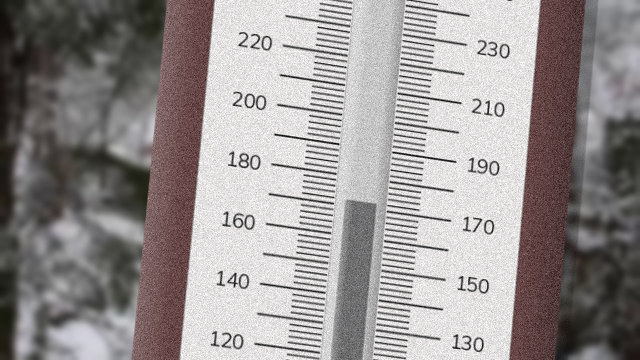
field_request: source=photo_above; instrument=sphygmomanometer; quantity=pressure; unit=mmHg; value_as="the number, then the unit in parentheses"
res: 172 (mmHg)
